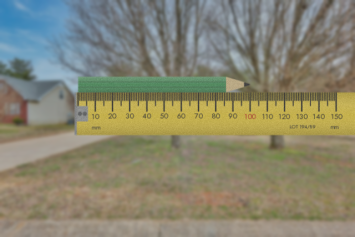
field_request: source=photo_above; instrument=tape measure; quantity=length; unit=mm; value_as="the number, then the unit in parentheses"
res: 100 (mm)
